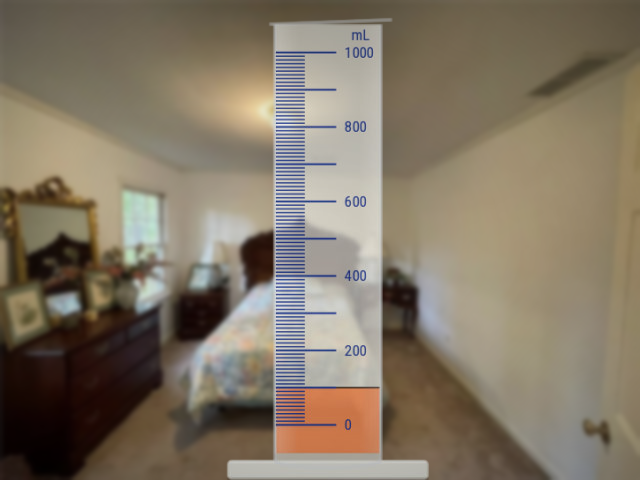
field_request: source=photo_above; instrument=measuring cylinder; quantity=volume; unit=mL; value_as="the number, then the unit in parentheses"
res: 100 (mL)
